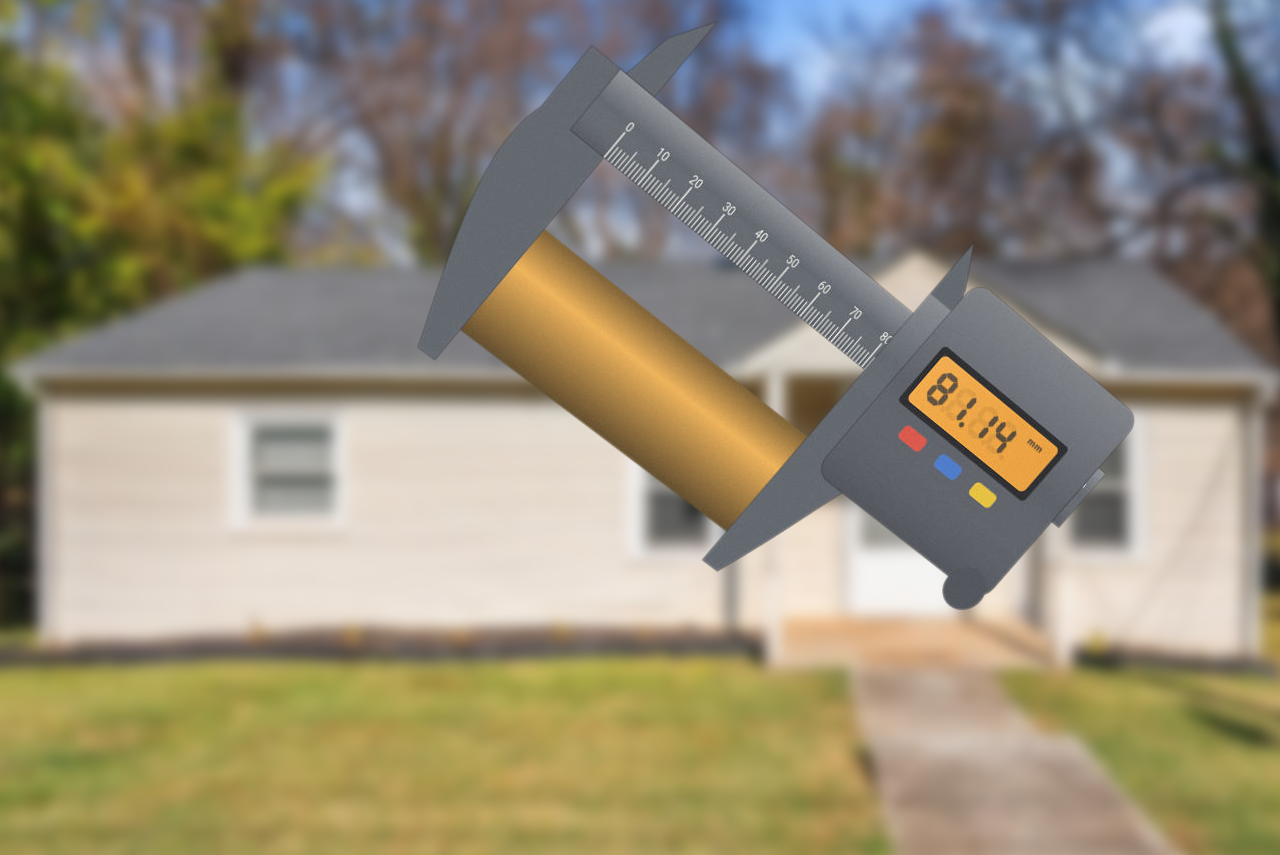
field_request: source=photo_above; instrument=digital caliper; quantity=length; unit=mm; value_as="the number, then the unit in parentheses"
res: 81.14 (mm)
